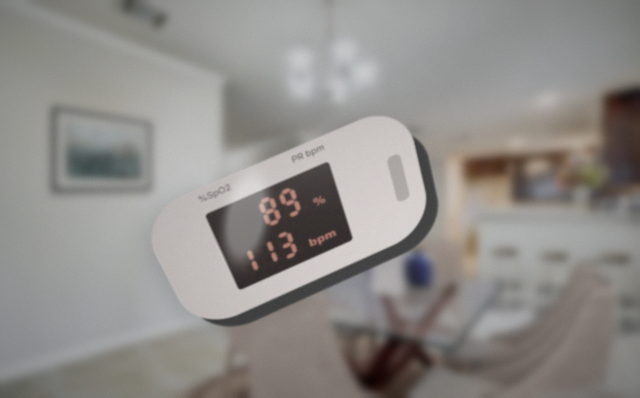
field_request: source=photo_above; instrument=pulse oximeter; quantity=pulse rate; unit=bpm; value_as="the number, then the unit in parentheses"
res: 113 (bpm)
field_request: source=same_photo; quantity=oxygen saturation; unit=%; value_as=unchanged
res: 89 (%)
